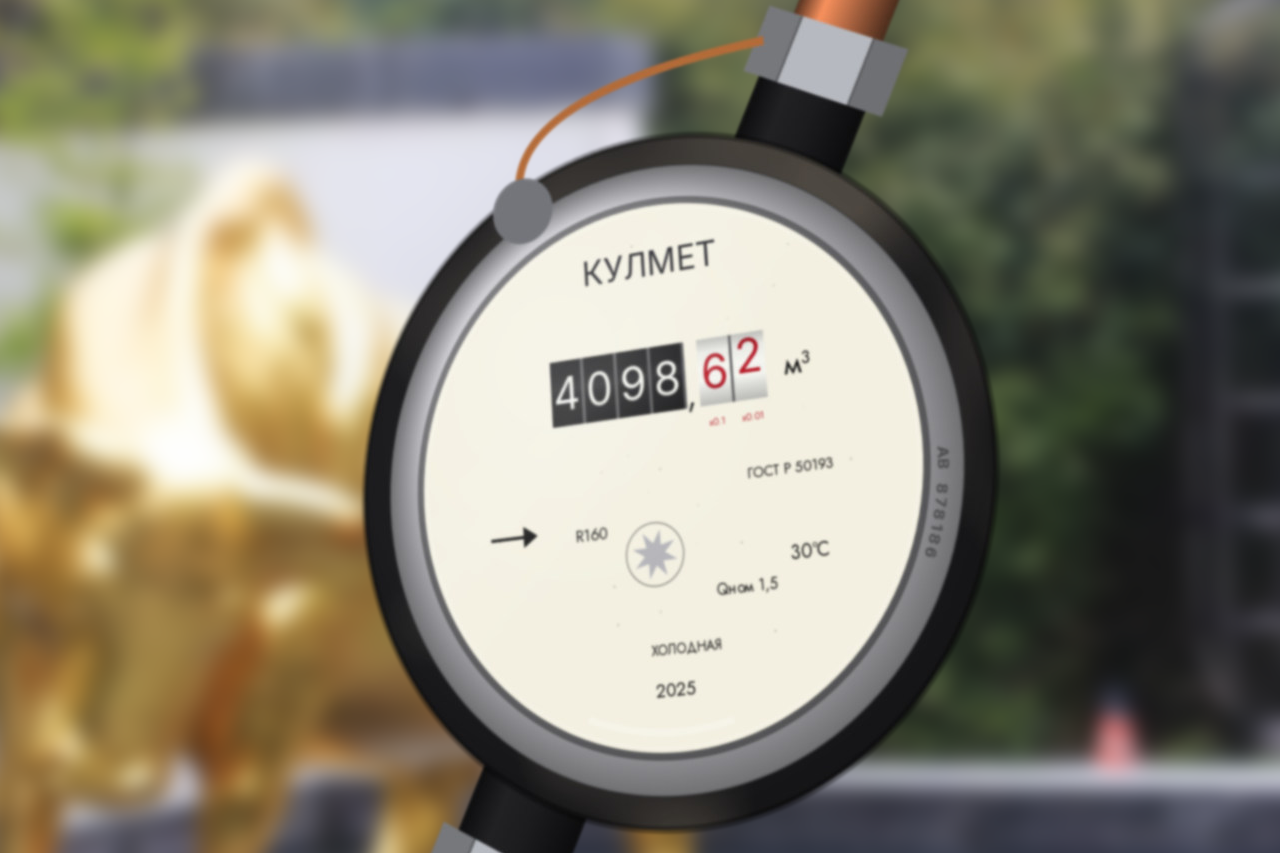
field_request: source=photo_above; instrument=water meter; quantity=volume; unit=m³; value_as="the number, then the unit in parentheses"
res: 4098.62 (m³)
